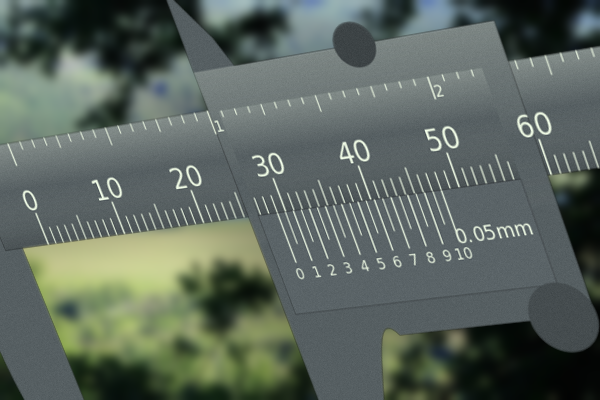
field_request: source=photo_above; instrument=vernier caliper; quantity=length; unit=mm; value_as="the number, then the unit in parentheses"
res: 29.0 (mm)
